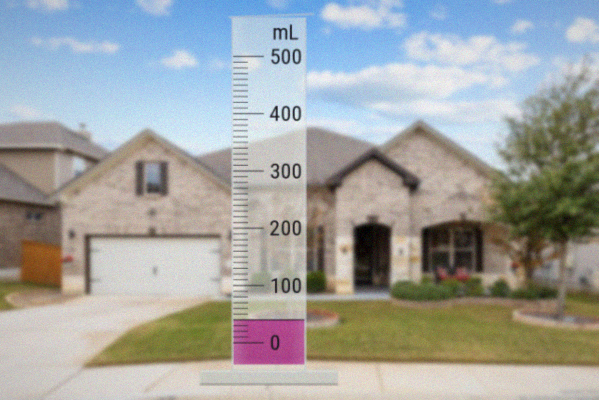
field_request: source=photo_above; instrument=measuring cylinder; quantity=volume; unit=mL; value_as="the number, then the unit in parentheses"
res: 40 (mL)
